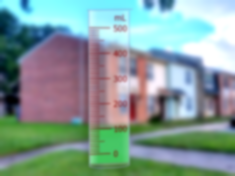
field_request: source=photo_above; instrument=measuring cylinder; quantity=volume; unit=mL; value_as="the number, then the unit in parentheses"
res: 100 (mL)
